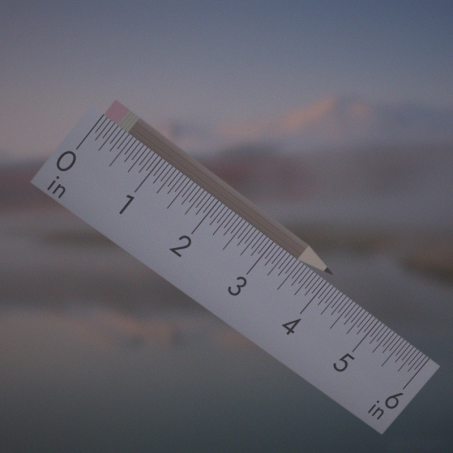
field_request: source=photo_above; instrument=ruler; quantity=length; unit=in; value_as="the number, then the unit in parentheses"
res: 4 (in)
